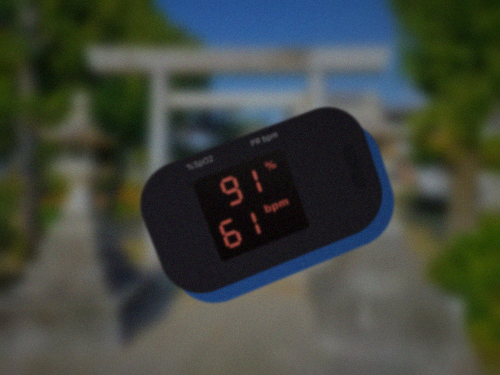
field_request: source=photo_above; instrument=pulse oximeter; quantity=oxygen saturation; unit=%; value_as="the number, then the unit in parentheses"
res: 91 (%)
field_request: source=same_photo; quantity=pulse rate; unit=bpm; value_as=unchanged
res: 61 (bpm)
